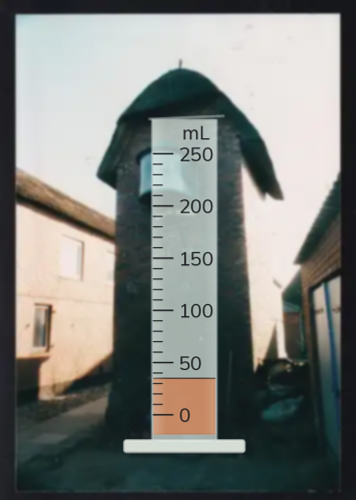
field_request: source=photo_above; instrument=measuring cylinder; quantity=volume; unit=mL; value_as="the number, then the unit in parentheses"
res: 35 (mL)
